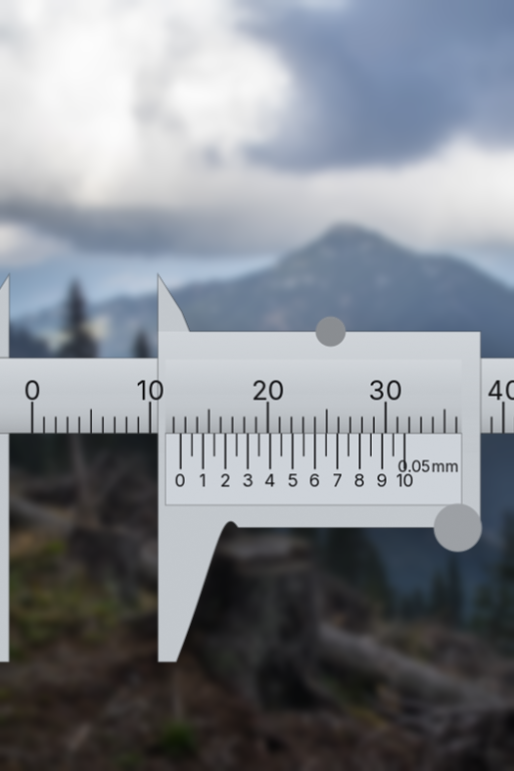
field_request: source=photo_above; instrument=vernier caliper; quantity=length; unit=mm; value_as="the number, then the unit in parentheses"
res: 12.6 (mm)
